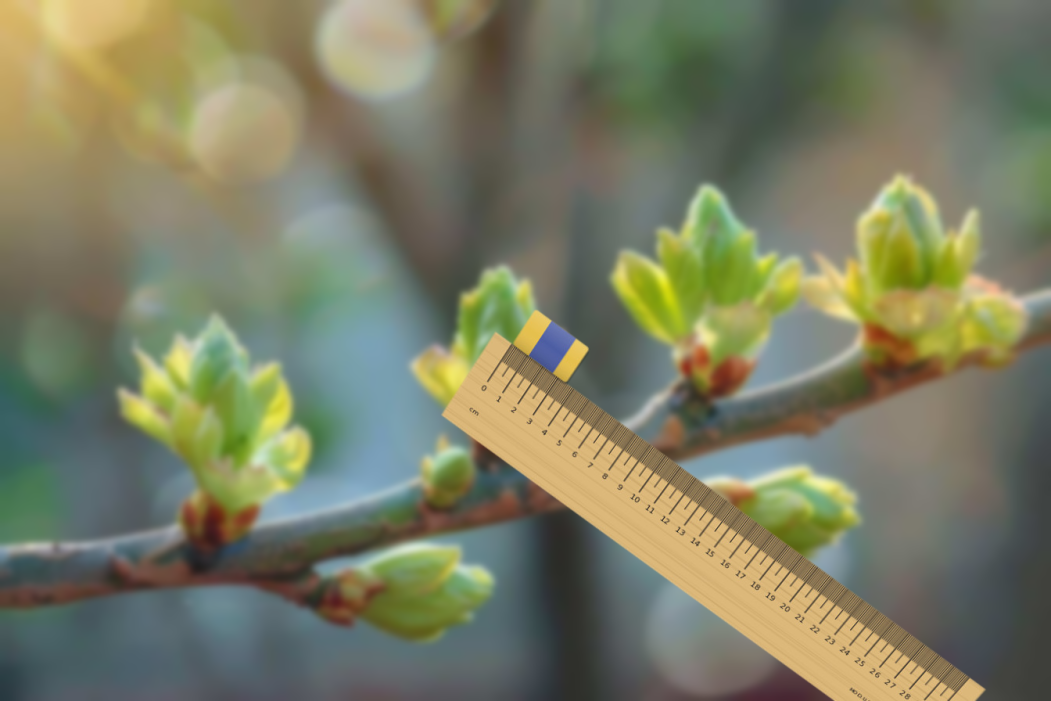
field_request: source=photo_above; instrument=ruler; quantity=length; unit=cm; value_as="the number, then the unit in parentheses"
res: 3.5 (cm)
